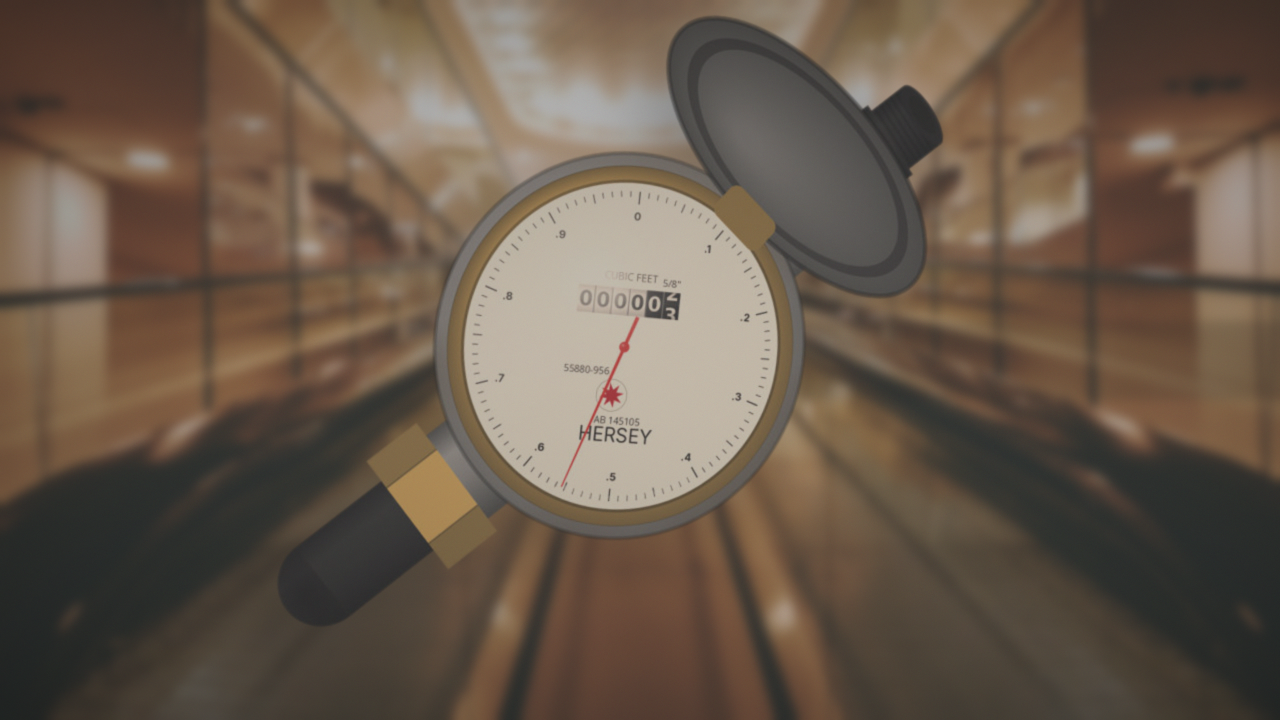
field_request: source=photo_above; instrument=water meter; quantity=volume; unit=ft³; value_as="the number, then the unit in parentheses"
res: 2.55 (ft³)
